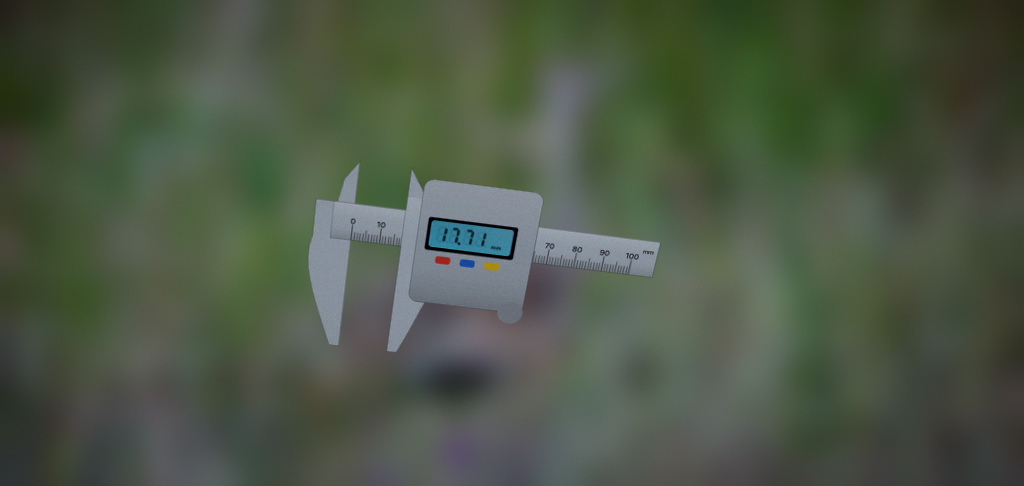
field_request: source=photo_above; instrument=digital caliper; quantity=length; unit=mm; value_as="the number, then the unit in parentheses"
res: 17.71 (mm)
